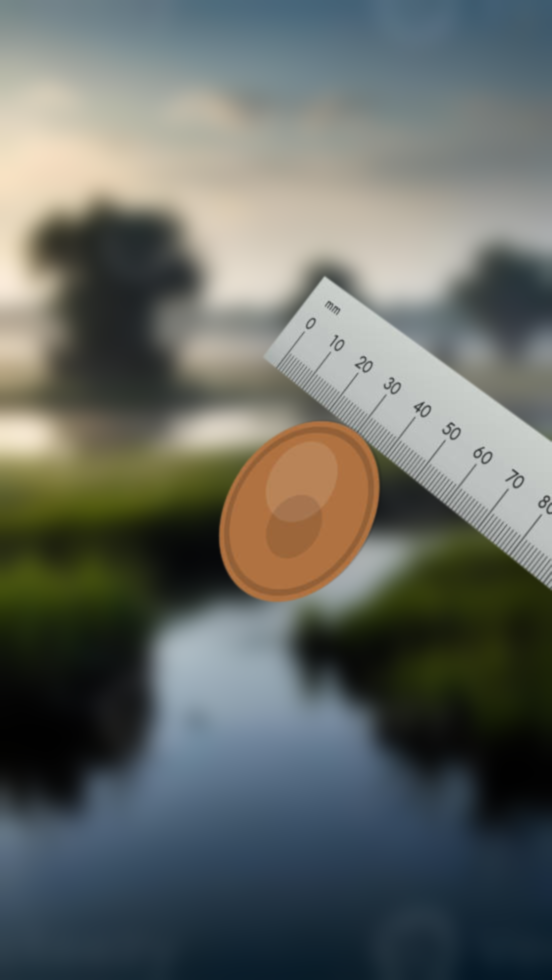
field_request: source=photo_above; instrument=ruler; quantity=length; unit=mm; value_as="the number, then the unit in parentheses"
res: 40 (mm)
